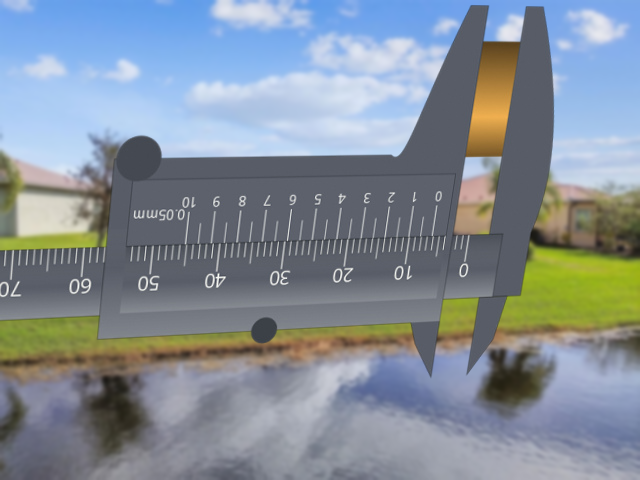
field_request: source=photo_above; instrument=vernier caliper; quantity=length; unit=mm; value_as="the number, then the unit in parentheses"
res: 6.2 (mm)
